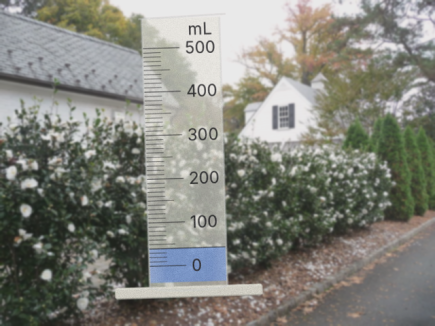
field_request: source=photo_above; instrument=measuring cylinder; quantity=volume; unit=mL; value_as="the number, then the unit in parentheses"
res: 40 (mL)
